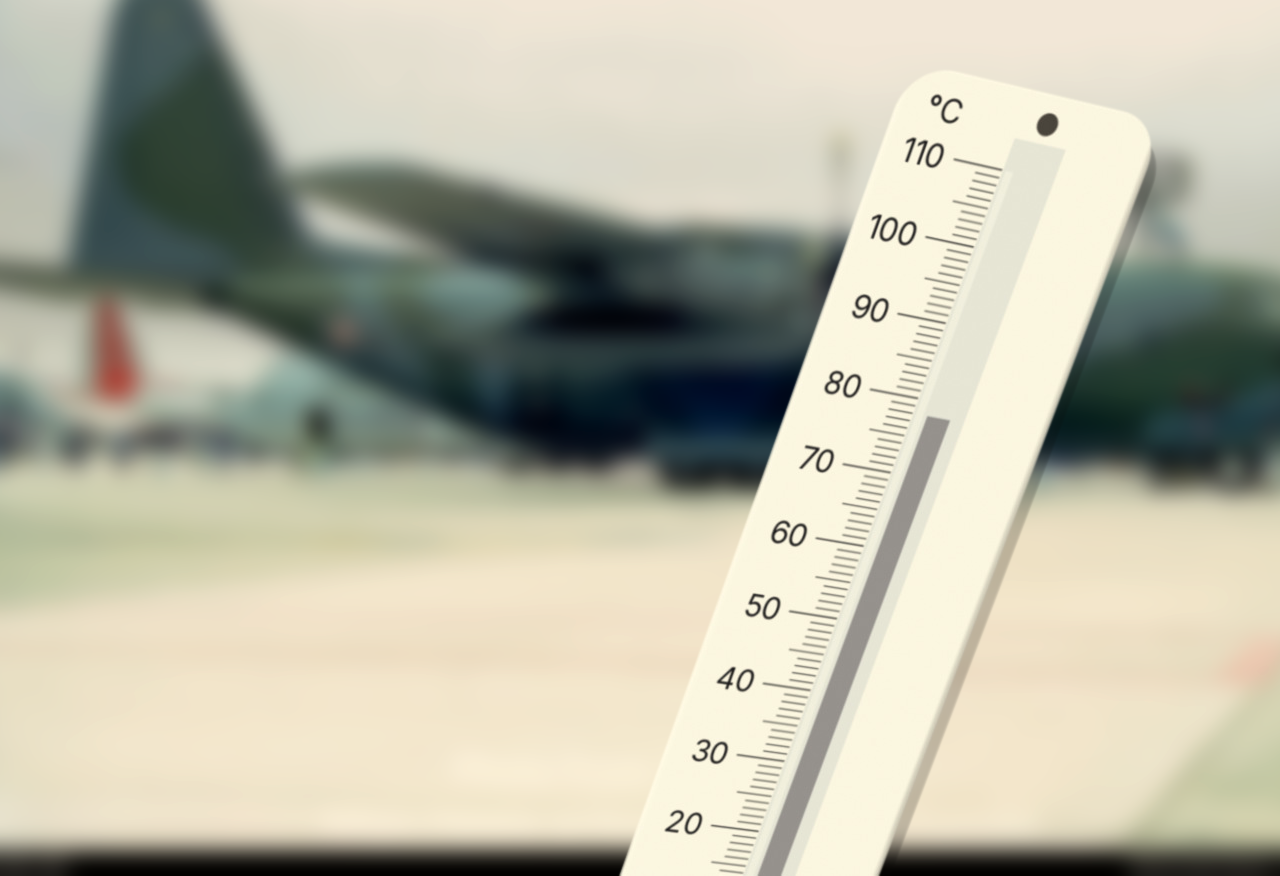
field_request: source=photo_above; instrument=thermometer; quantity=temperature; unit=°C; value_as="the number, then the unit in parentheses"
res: 78 (°C)
